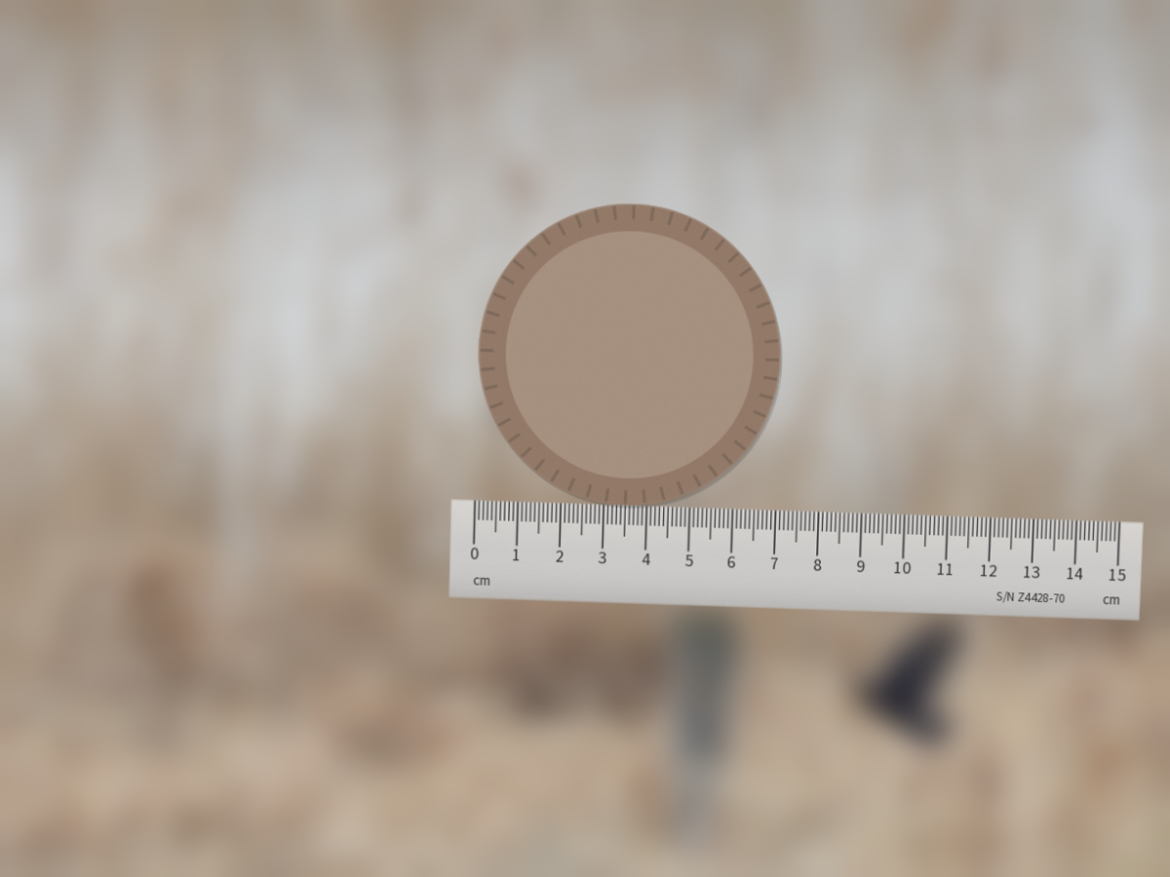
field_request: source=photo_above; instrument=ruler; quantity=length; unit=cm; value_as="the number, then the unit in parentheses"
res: 7 (cm)
